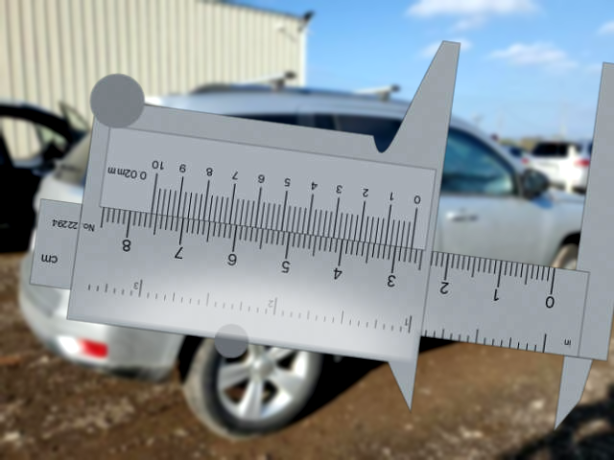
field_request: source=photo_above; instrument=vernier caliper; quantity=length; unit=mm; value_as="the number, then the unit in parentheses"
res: 27.0 (mm)
